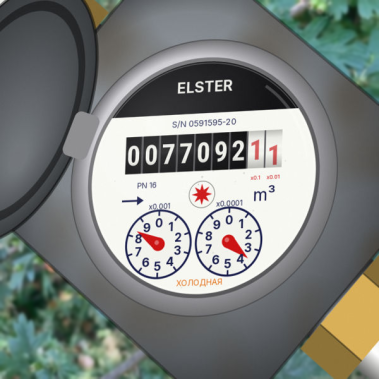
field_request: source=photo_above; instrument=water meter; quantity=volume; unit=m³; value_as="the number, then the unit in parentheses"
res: 77092.1083 (m³)
